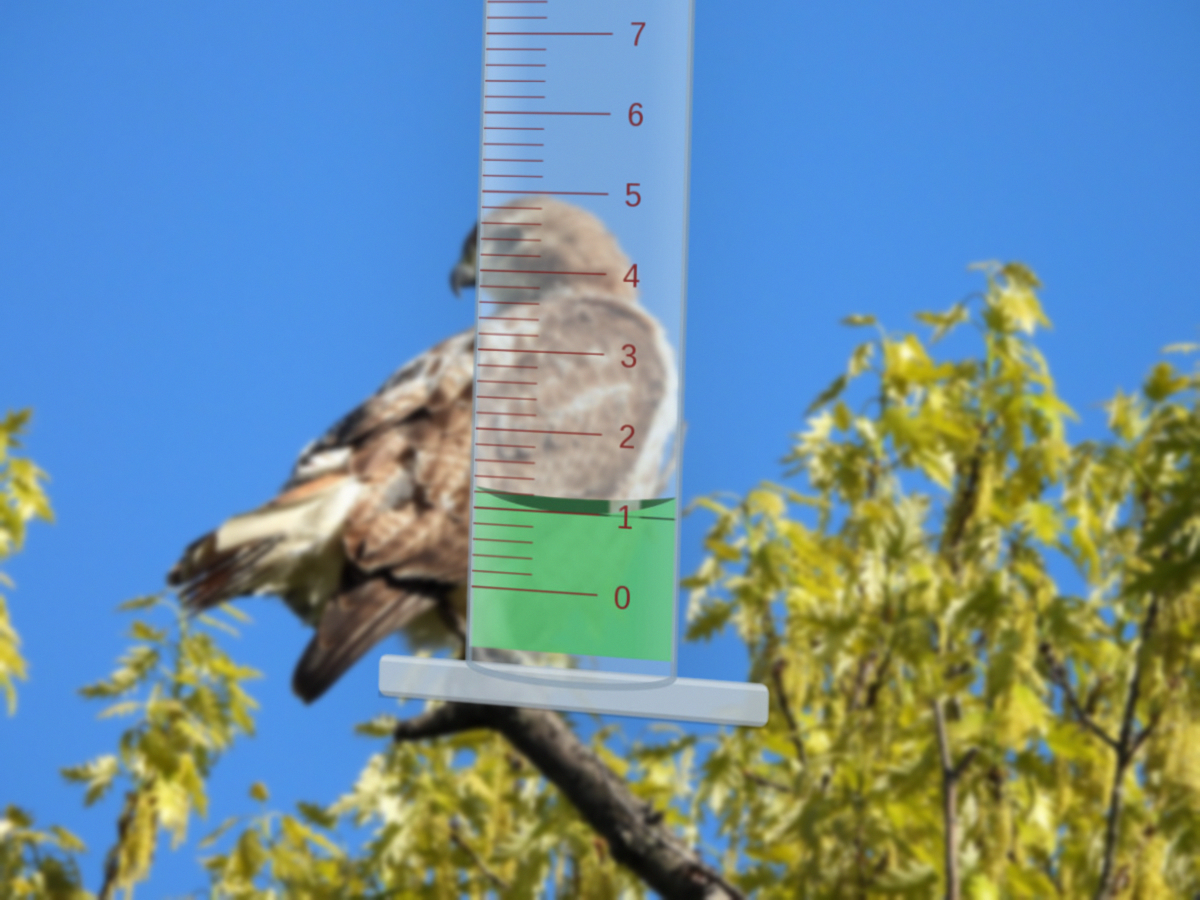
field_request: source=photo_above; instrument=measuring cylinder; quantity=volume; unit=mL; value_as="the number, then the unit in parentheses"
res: 1 (mL)
